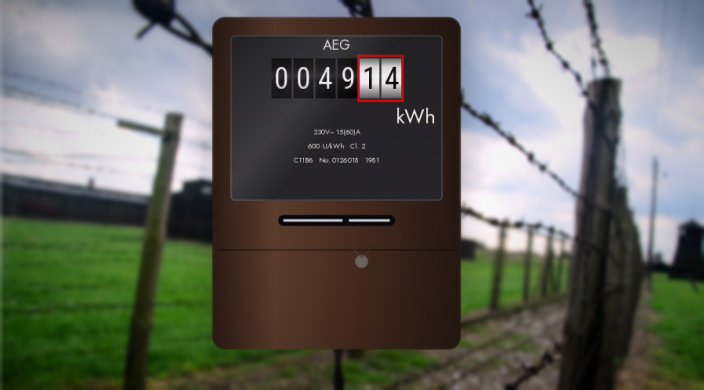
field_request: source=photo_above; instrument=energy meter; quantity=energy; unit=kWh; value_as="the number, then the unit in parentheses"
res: 49.14 (kWh)
